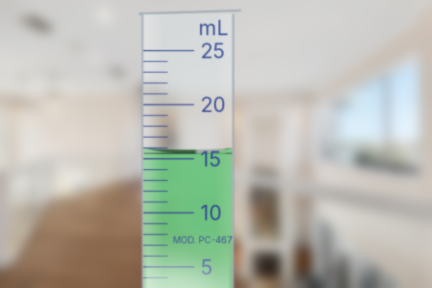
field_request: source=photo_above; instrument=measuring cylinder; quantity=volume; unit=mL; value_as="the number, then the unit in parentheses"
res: 15.5 (mL)
